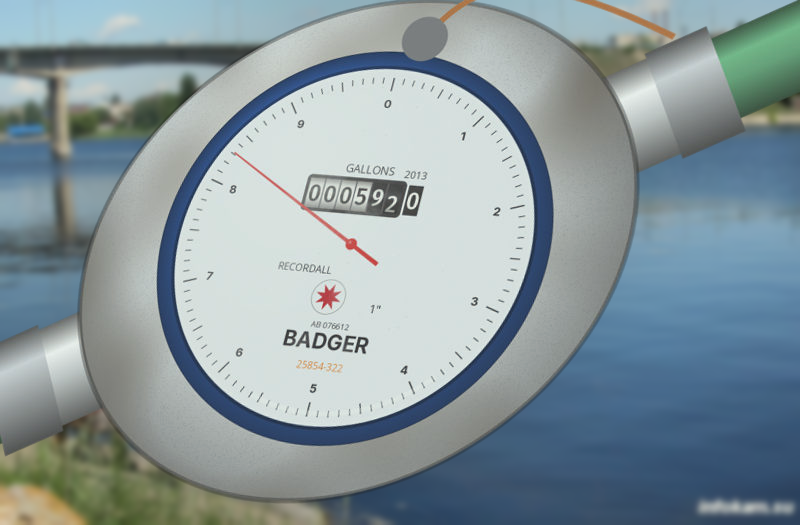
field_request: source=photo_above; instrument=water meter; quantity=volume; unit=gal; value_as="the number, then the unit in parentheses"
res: 5918.3 (gal)
